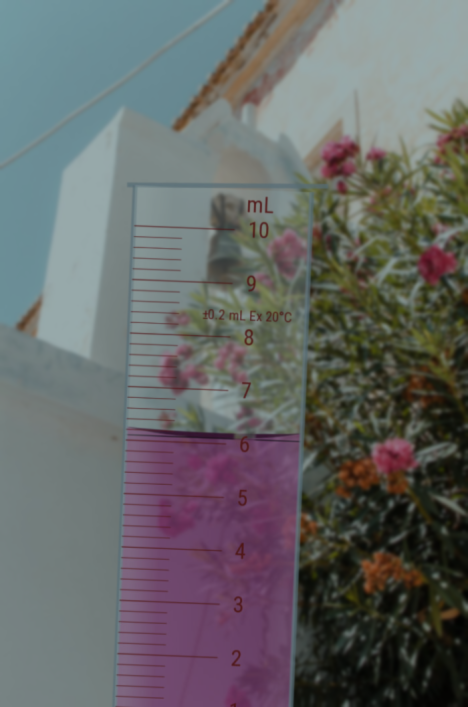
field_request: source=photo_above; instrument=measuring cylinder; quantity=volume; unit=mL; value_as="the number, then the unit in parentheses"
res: 6.1 (mL)
